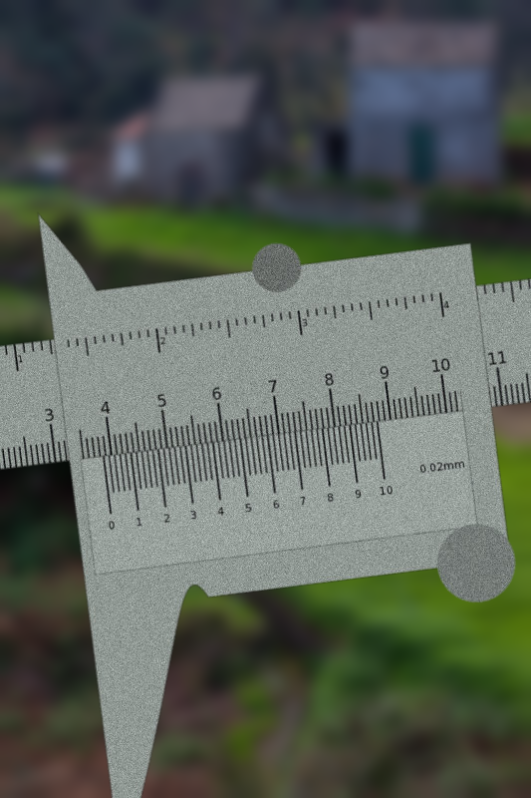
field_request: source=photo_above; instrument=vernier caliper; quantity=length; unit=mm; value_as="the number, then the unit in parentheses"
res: 38.6 (mm)
